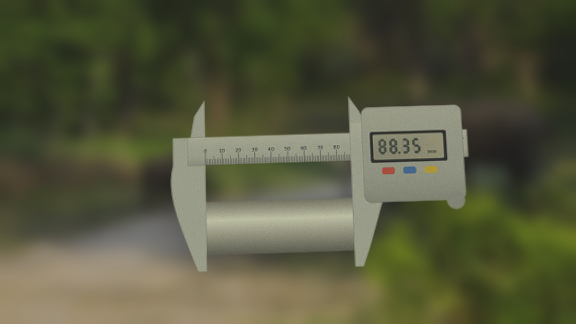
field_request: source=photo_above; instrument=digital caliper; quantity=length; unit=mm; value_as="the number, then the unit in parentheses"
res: 88.35 (mm)
